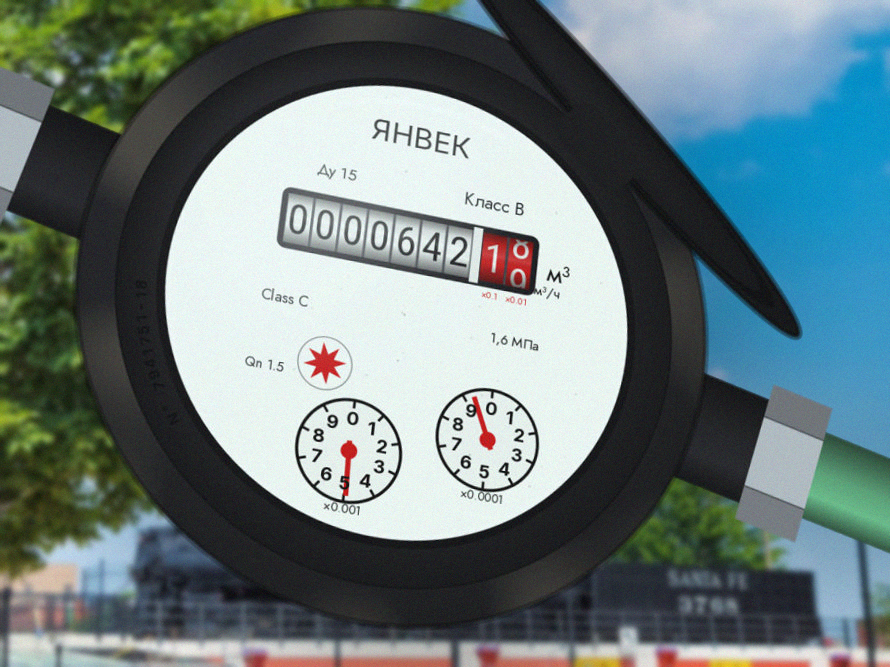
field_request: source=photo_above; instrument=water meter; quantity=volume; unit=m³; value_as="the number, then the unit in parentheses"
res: 642.1849 (m³)
